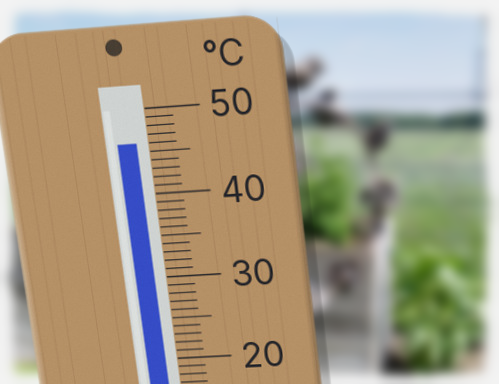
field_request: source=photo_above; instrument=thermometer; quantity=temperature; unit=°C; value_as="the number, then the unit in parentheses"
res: 46 (°C)
